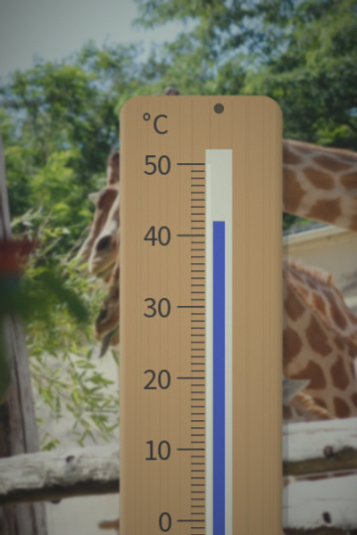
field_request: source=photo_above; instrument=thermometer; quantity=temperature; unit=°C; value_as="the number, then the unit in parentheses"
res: 42 (°C)
